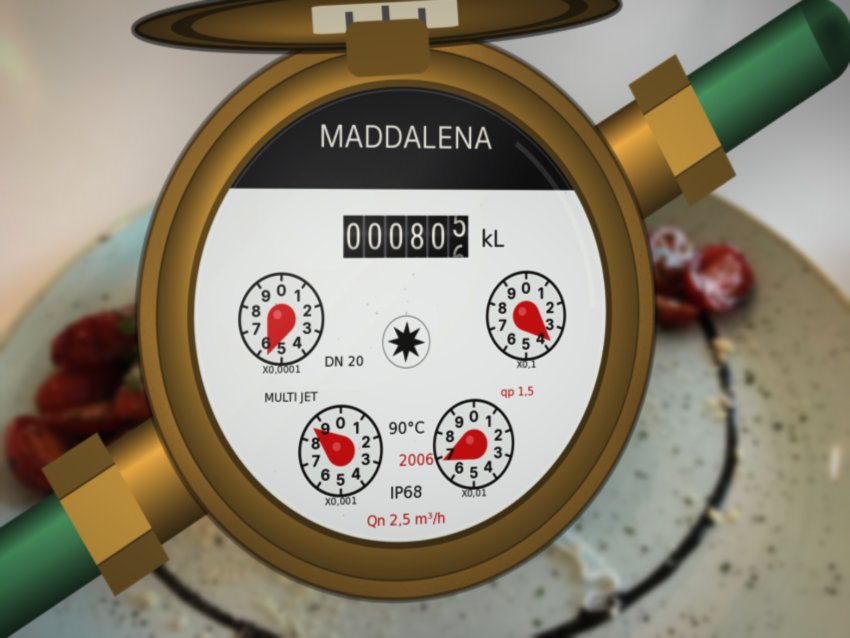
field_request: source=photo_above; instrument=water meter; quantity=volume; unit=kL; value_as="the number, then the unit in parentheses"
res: 805.3685 (kL)
